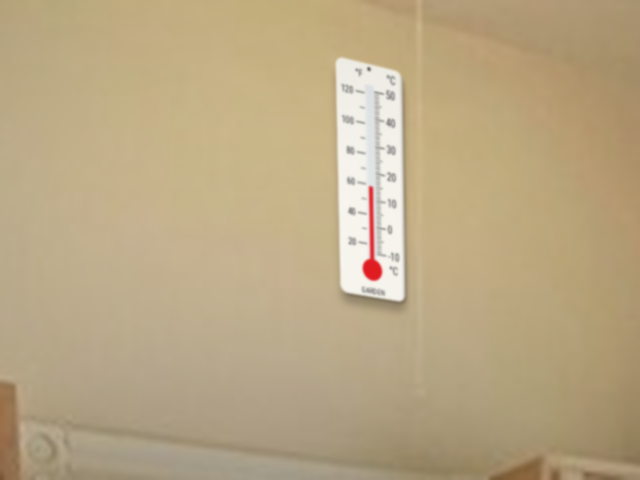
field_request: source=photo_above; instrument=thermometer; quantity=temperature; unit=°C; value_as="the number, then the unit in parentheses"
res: 15 (°C)
